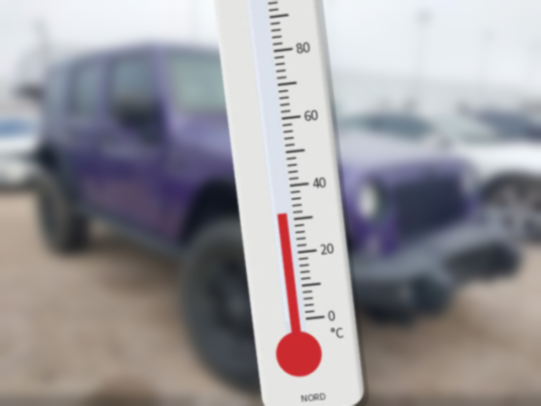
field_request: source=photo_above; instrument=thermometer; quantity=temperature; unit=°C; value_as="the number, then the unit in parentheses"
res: 32 (°C)
